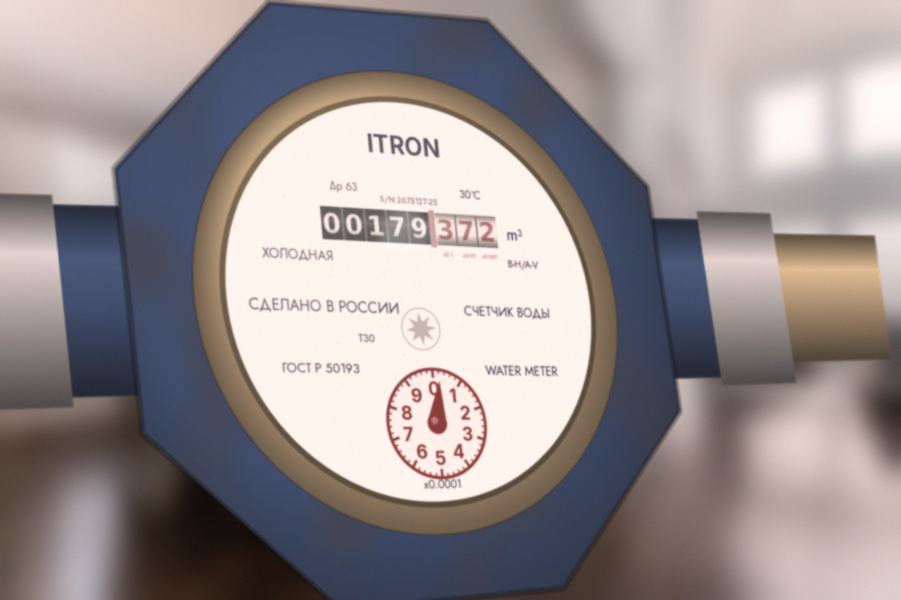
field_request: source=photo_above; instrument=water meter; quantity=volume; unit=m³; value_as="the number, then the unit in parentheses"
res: 179.3720 (m³)
